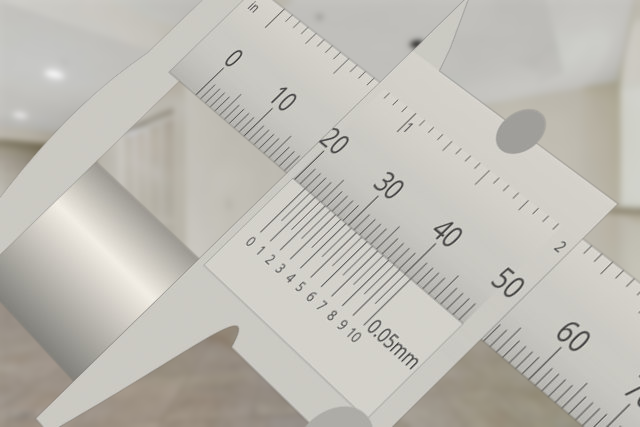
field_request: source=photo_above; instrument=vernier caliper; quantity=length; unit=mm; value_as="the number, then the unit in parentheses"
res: 22.0 (mm)
